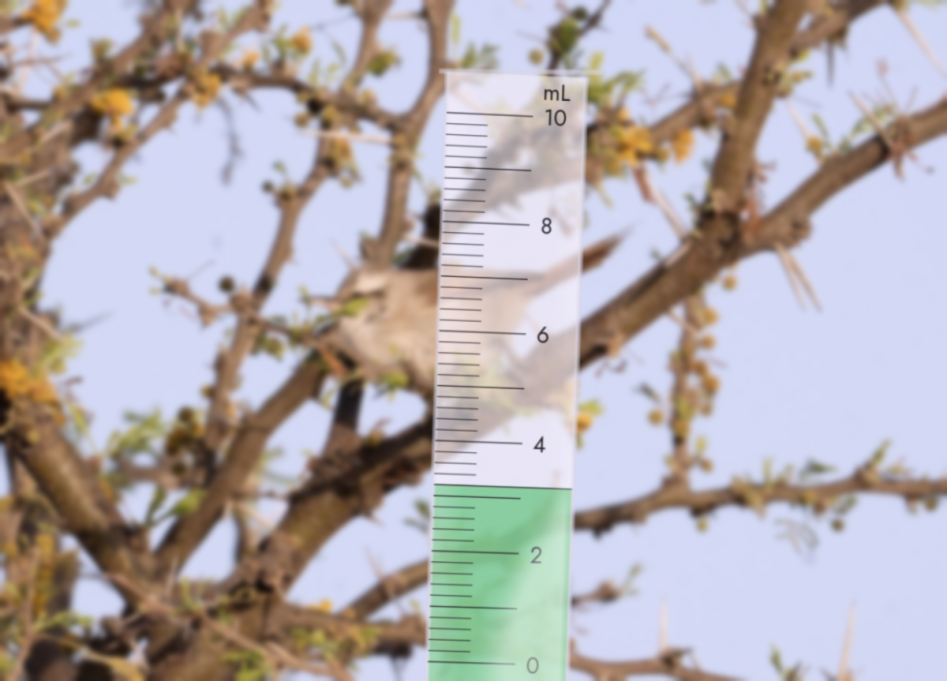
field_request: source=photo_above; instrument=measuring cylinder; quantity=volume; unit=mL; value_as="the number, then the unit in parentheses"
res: 3.2 (mL)
